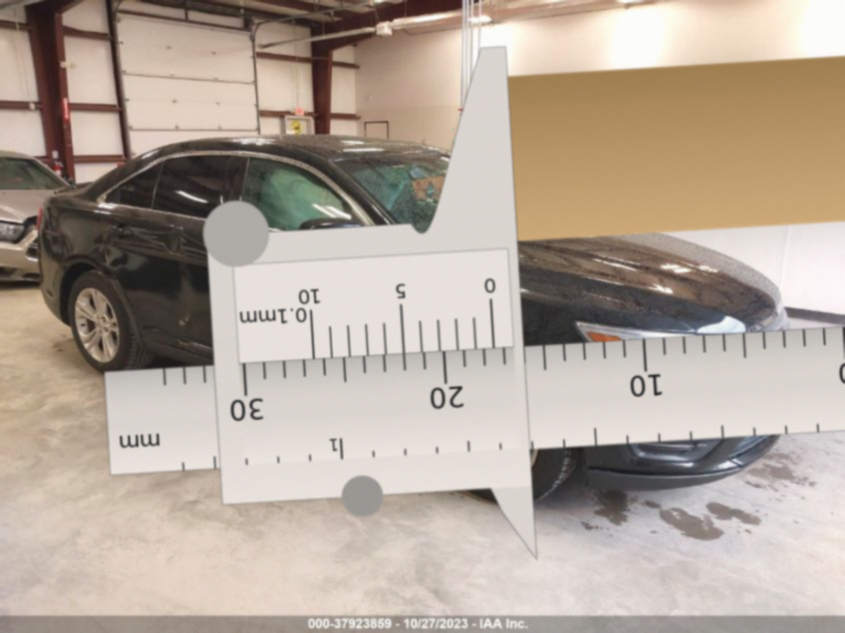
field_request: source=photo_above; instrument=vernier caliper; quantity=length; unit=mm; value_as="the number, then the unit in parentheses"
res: 17.5 (mm)
